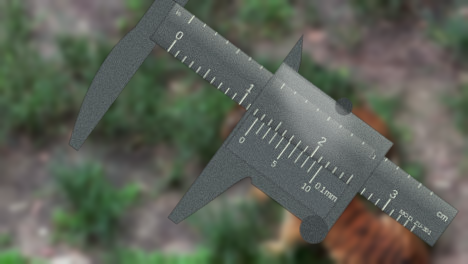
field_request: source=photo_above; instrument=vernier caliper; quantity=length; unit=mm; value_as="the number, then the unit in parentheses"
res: 12.6 (mm)
